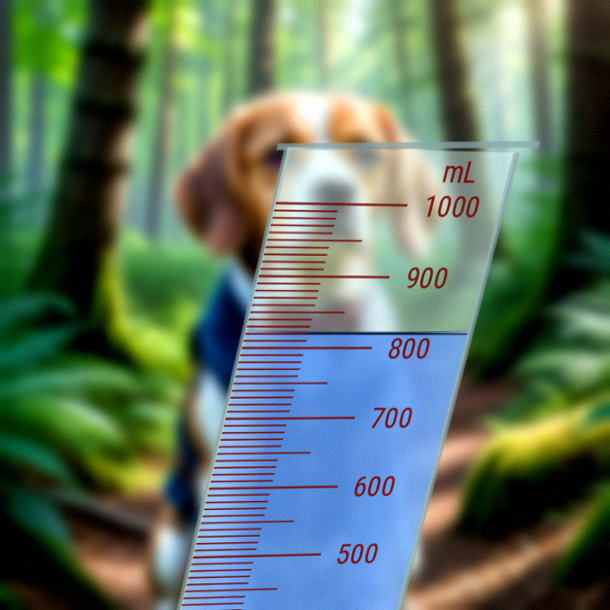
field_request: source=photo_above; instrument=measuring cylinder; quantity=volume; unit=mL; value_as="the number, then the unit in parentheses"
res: 820 (mL)
